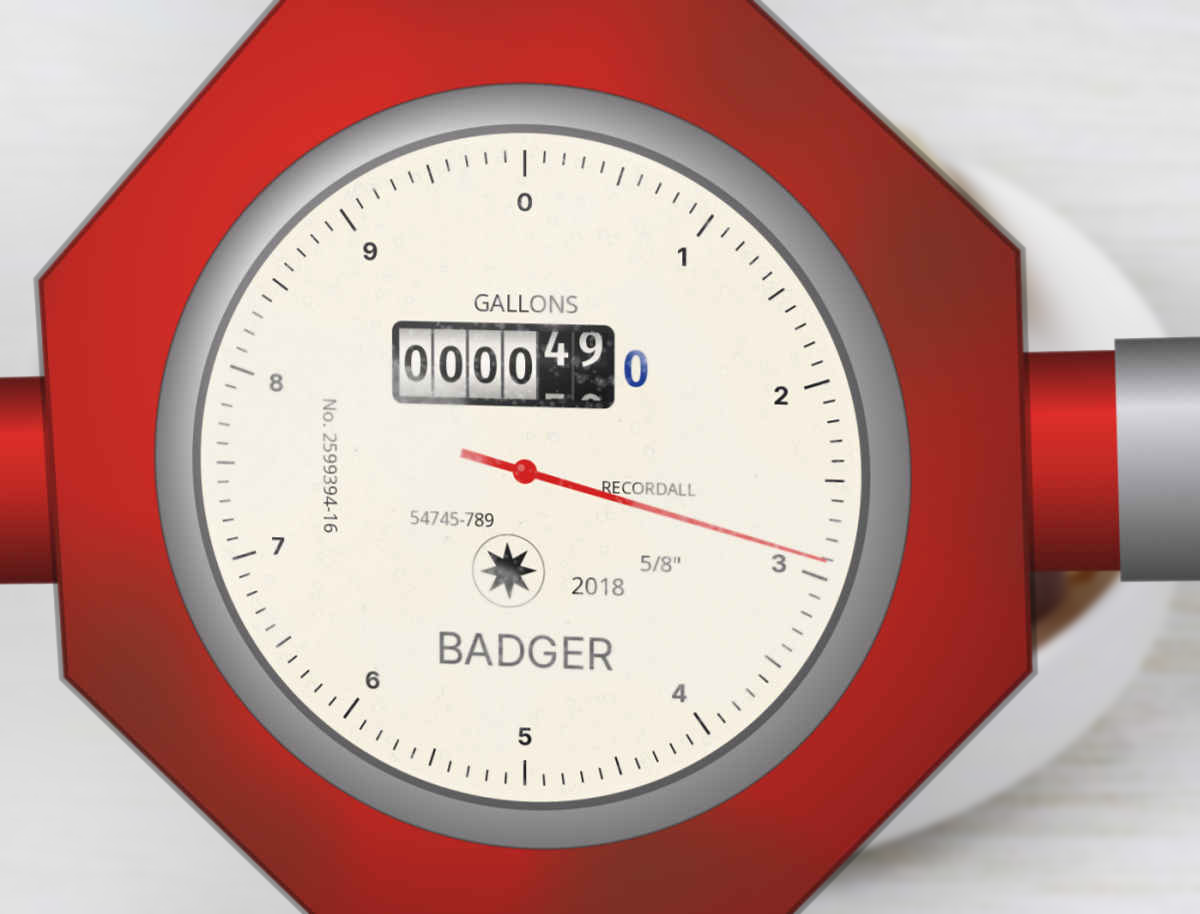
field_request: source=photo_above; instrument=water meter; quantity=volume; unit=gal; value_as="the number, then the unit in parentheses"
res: 492.9 (gal)
